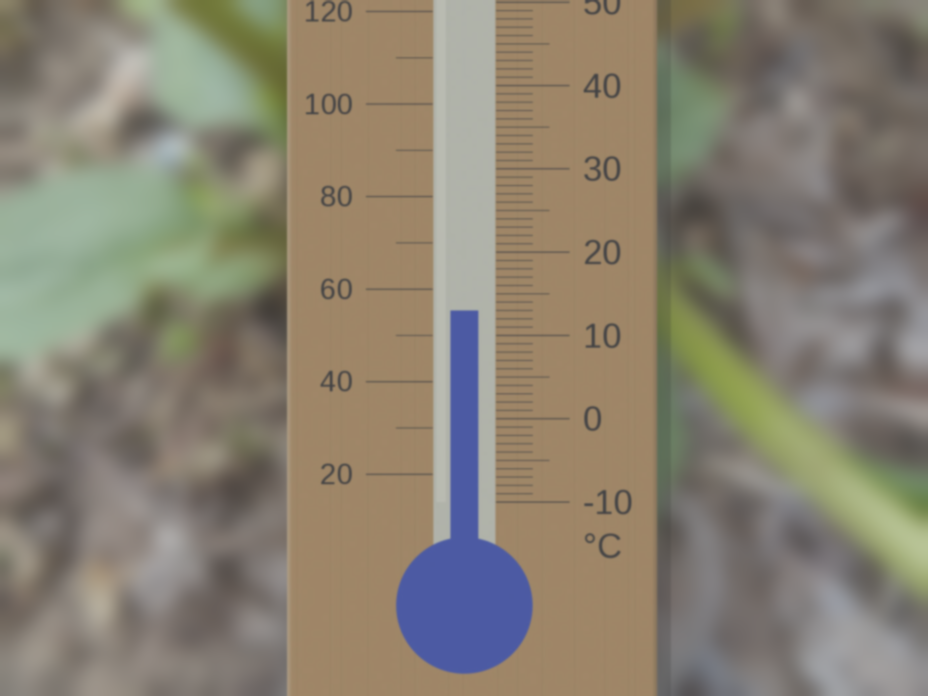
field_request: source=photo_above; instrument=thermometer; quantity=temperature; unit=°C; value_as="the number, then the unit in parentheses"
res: 13 (°C)
